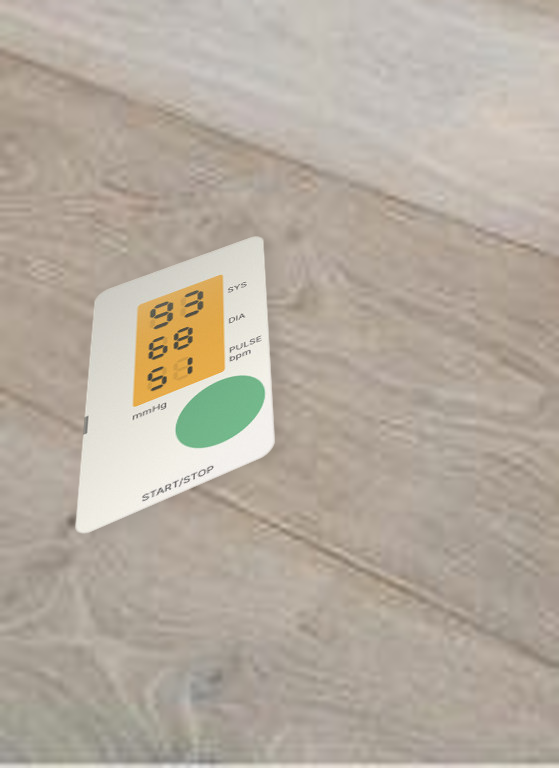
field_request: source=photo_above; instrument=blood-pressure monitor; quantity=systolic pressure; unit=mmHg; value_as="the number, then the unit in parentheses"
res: 93 (mmHg)
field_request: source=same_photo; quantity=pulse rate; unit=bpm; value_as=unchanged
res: 51 (bpm)
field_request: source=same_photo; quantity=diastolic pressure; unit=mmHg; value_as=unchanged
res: 68 (mmHg)
